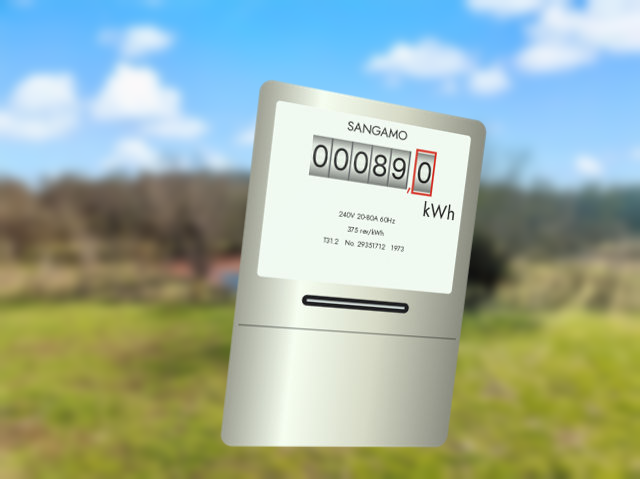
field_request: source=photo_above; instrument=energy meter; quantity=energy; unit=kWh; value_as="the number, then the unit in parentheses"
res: 89.0 (kWh)
